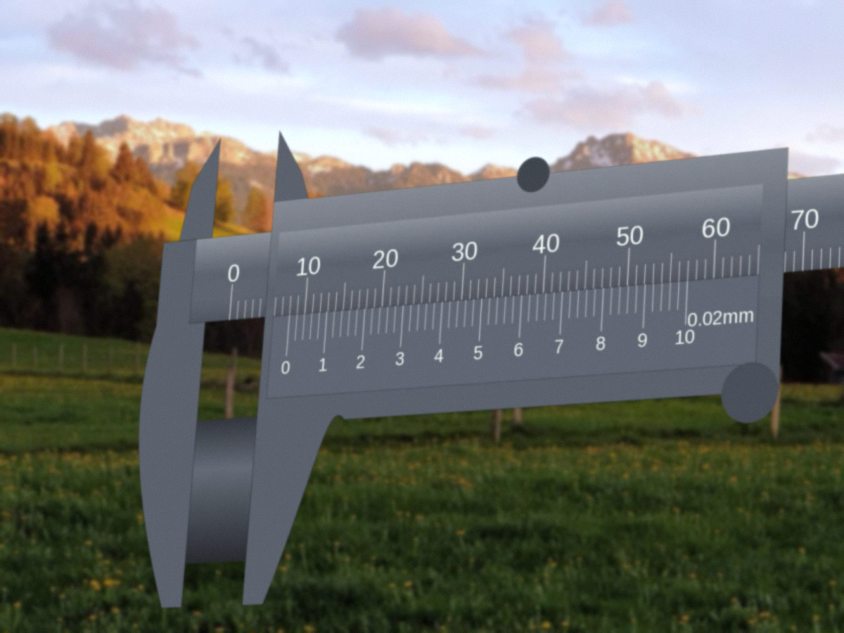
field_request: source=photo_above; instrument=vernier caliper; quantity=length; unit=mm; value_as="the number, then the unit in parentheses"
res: 8.0 (mm)
